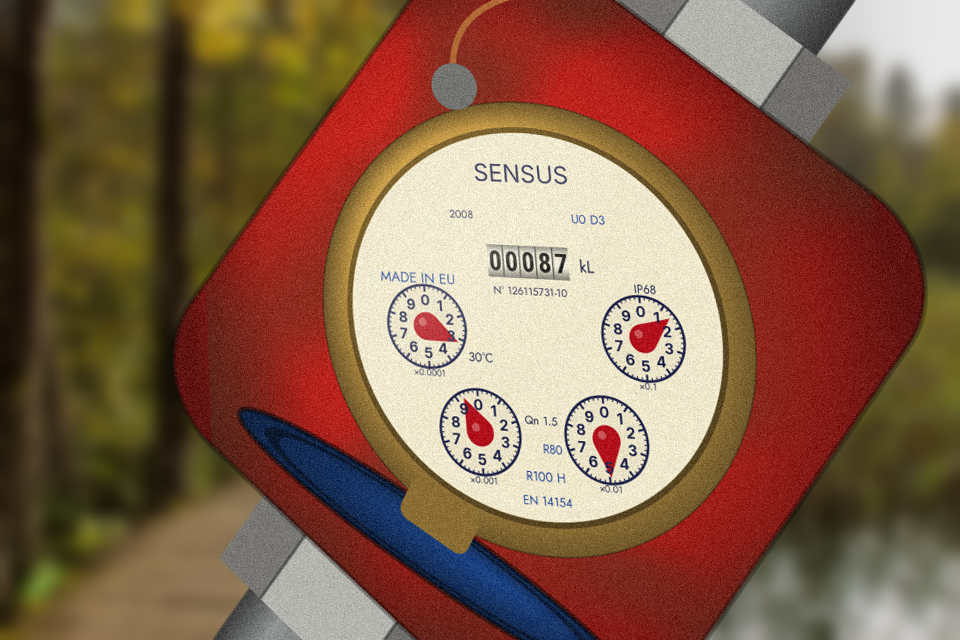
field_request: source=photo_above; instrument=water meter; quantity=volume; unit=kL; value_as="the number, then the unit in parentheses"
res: 87.1493 (kL)
